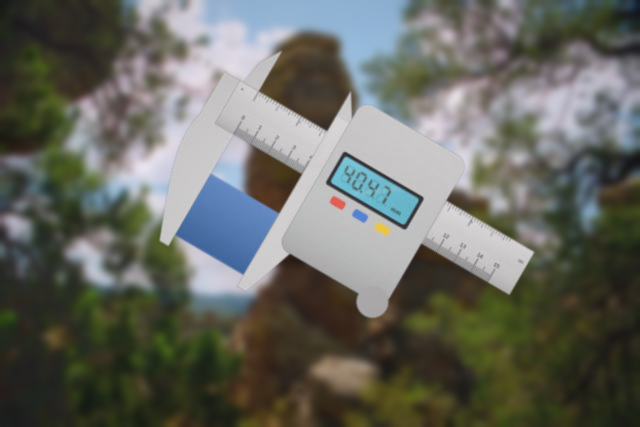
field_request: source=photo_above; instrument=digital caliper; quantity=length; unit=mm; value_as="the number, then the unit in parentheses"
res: 40.47 (mm)
